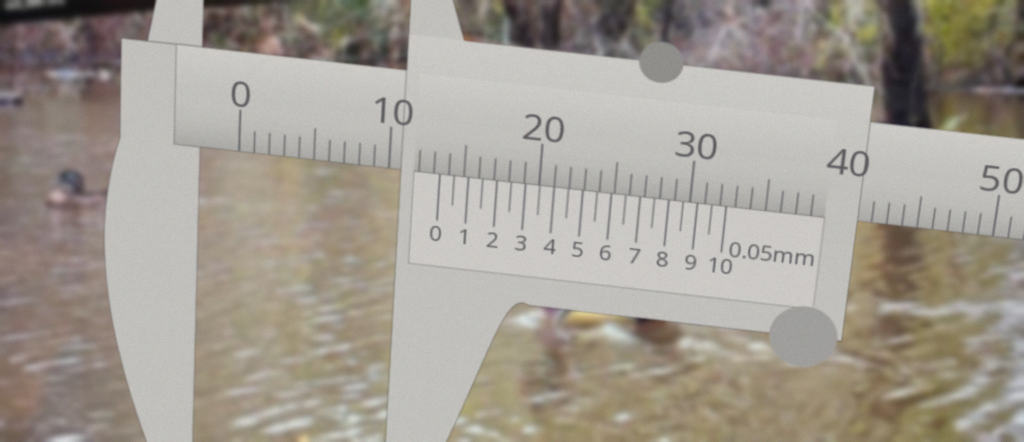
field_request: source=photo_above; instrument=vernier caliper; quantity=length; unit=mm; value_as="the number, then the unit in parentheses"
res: 13.4 (mm)
